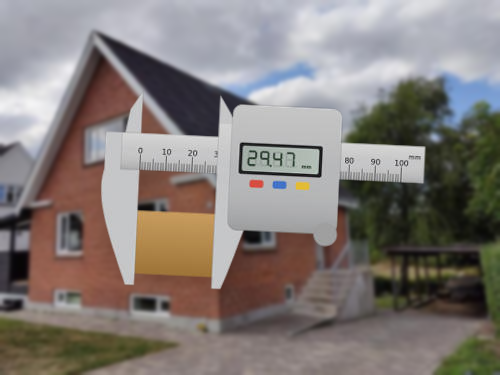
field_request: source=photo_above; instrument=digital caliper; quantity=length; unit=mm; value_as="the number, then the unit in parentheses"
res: 29.47 (mm)
